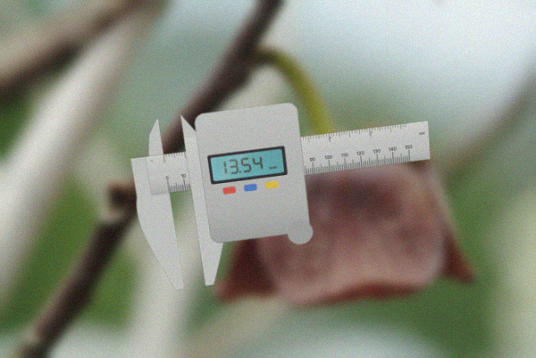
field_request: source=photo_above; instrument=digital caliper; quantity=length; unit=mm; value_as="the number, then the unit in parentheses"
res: 13.54 (mm)
